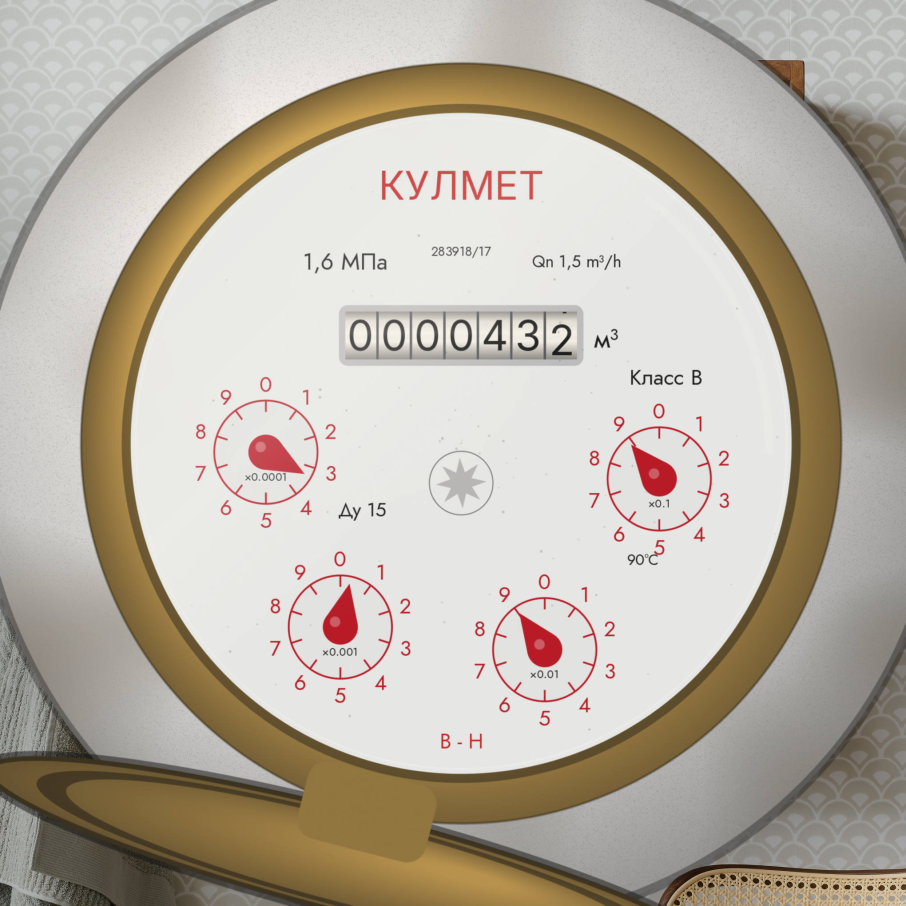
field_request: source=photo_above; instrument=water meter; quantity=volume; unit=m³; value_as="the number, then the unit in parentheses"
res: 431.8903 (m³)
